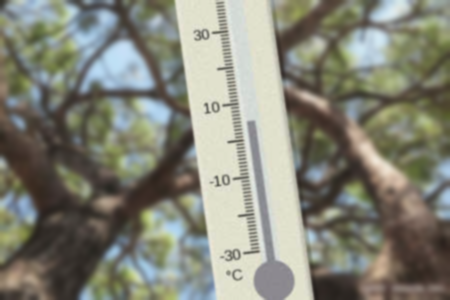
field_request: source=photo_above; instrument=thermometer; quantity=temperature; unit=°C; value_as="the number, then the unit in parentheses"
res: 5 (°C)
